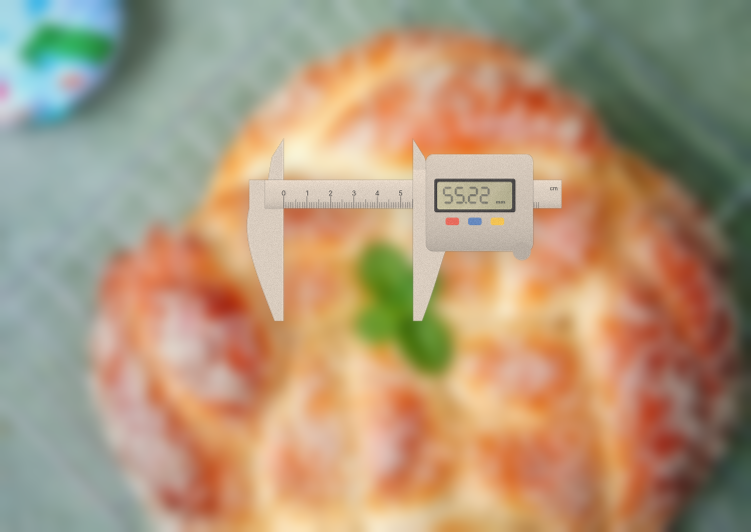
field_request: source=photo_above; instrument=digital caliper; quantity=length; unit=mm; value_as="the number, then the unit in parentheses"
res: 55.22 (mm)
